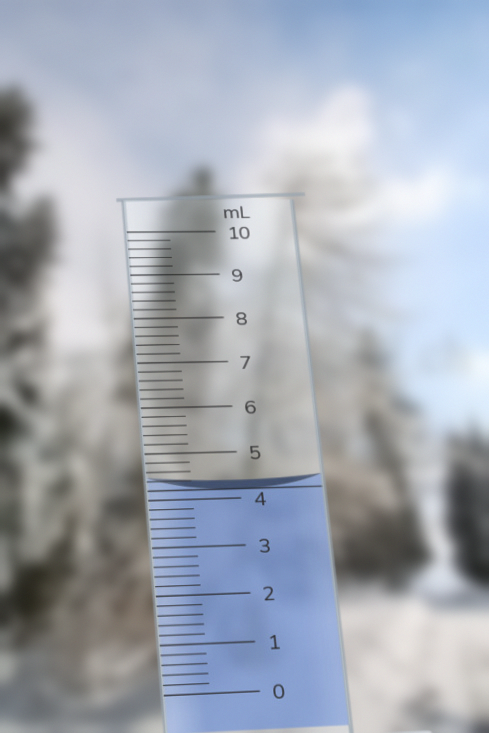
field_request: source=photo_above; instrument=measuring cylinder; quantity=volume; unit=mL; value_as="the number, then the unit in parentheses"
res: 4.2 (mL)
